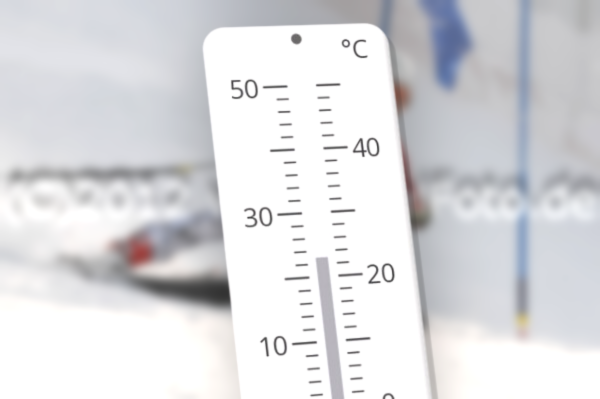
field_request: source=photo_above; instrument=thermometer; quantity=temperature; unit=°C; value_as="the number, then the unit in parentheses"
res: 23 (°C)
